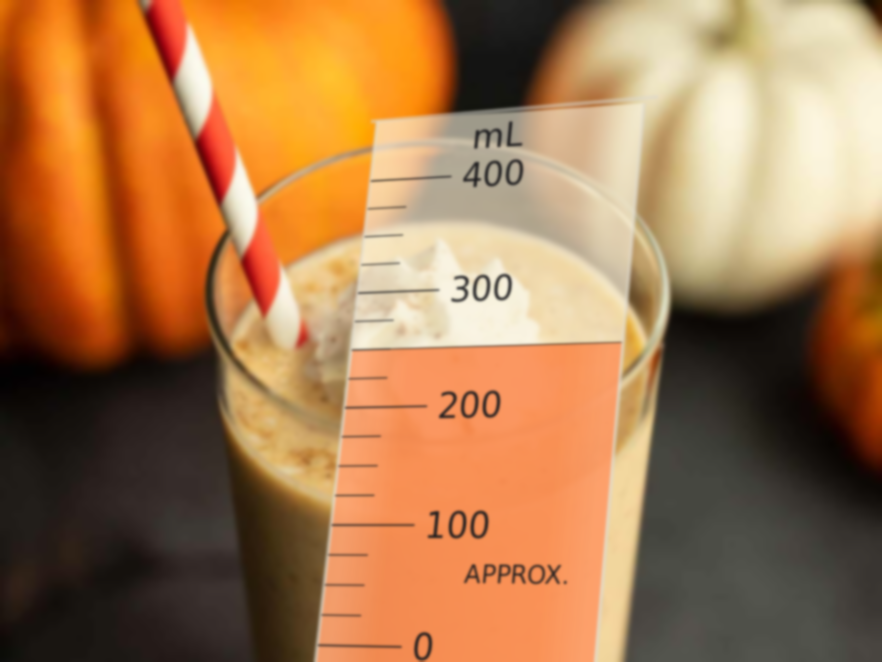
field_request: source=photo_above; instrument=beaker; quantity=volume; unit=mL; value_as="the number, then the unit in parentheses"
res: 250 (mL)
